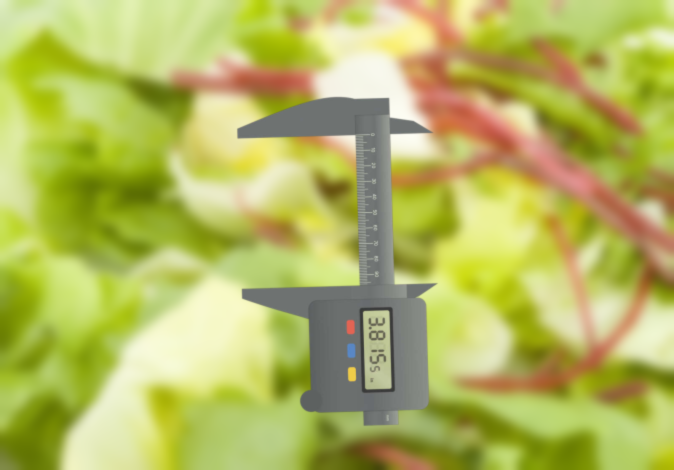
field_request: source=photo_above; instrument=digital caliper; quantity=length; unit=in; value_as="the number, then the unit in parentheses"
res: 3.8155 (in)
